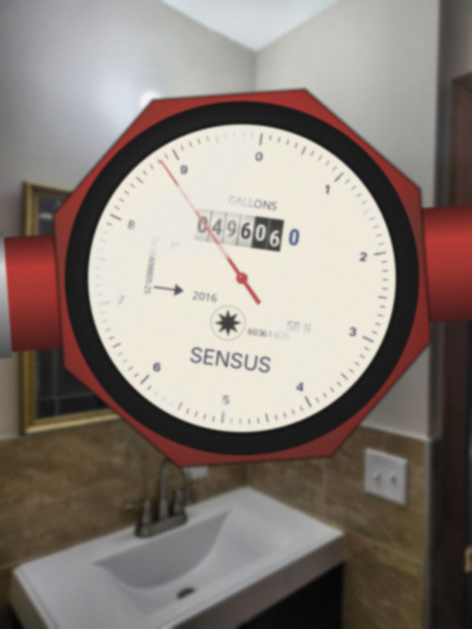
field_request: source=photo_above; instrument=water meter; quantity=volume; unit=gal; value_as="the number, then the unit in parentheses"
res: 496058.8 (gal)
